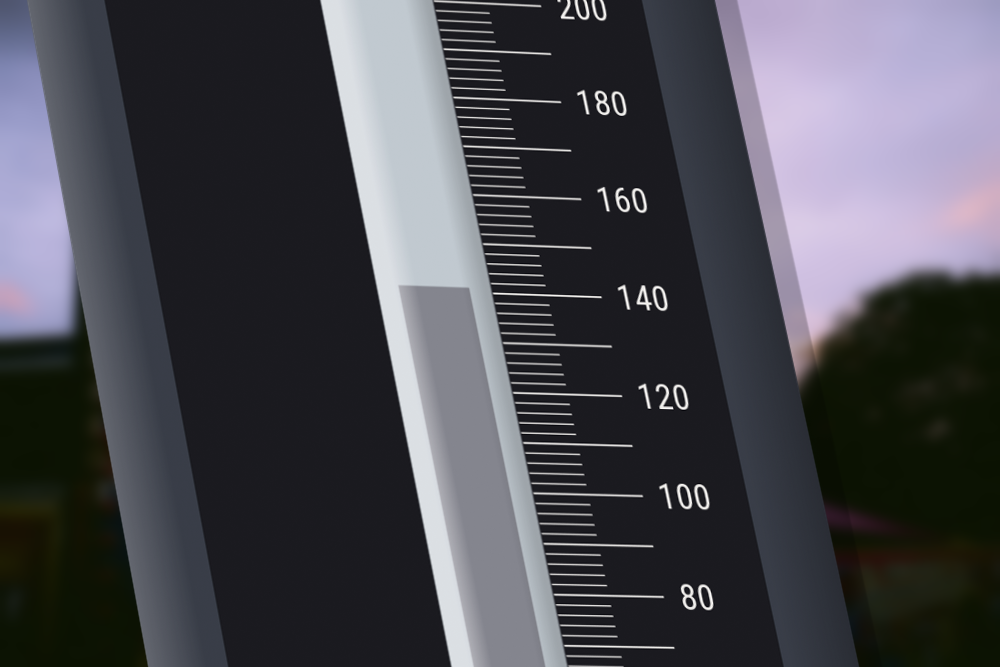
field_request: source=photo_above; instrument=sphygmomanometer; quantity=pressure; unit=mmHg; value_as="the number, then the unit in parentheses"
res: 141 (mmHg)
